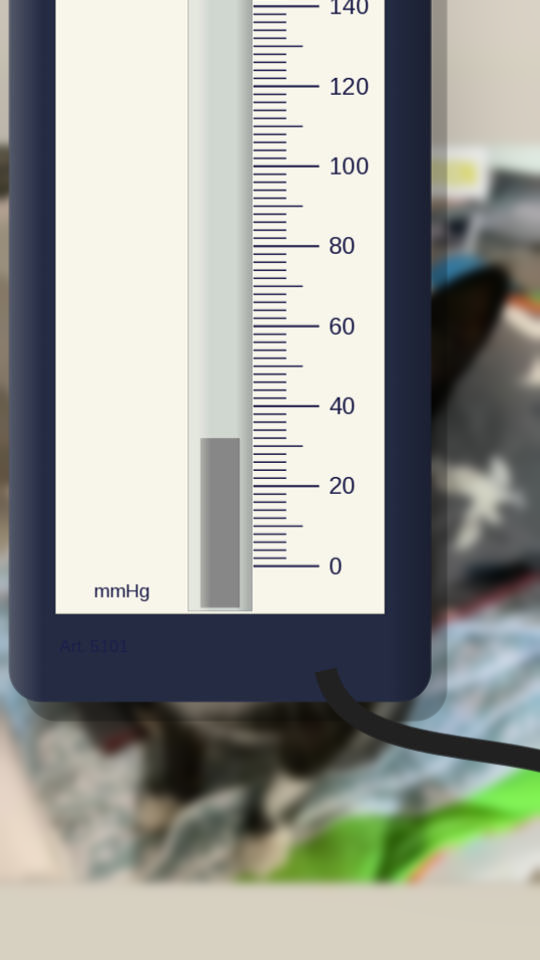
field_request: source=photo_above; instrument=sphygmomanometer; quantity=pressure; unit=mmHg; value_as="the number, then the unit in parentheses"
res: 32 (mmHg)
